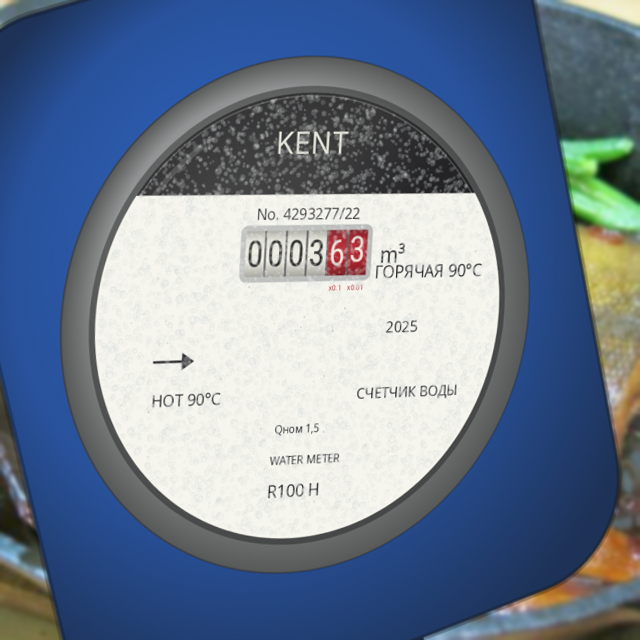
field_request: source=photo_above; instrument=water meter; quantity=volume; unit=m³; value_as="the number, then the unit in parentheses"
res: 3.63 (m³)
